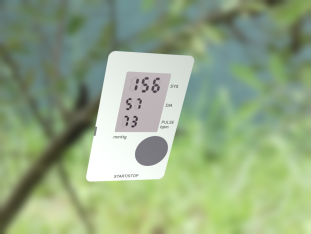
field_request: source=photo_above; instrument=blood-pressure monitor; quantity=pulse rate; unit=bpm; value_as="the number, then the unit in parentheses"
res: 73 (bpm)
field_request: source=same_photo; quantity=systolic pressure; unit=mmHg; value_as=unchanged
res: 156 (mmHg)
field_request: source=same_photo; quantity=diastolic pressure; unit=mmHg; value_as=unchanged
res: 57 (mmHg)
